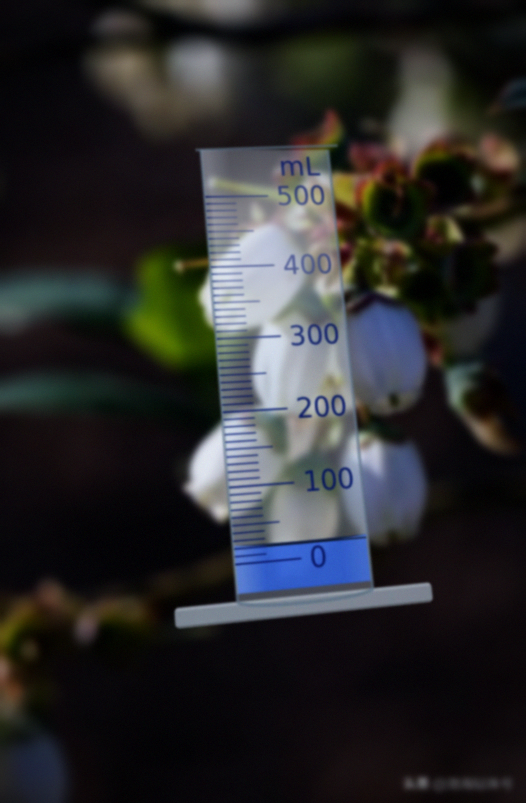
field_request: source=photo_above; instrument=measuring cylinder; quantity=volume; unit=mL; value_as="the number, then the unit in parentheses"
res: 20 (mL)
